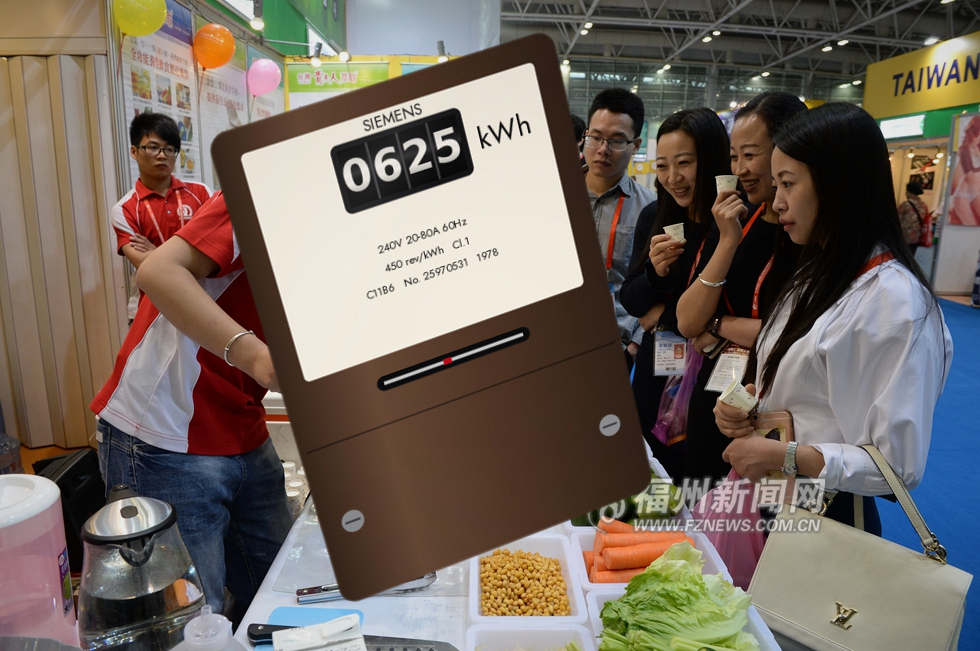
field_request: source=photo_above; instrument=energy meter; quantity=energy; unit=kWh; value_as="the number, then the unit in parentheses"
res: 625 (kWh)
